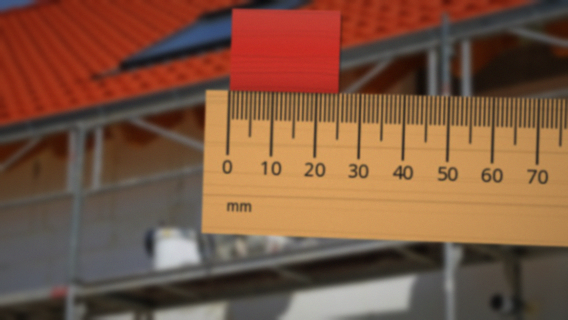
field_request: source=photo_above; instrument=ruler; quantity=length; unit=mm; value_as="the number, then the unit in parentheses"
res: 25 (mm)
